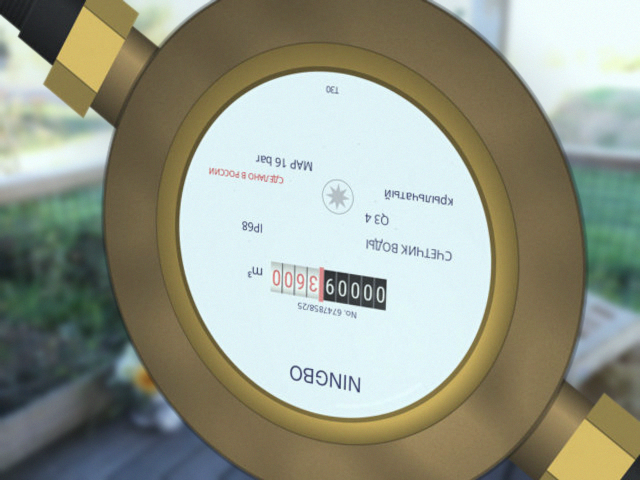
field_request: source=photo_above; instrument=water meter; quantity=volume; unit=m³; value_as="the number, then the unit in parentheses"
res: 9.3600 (m³)
